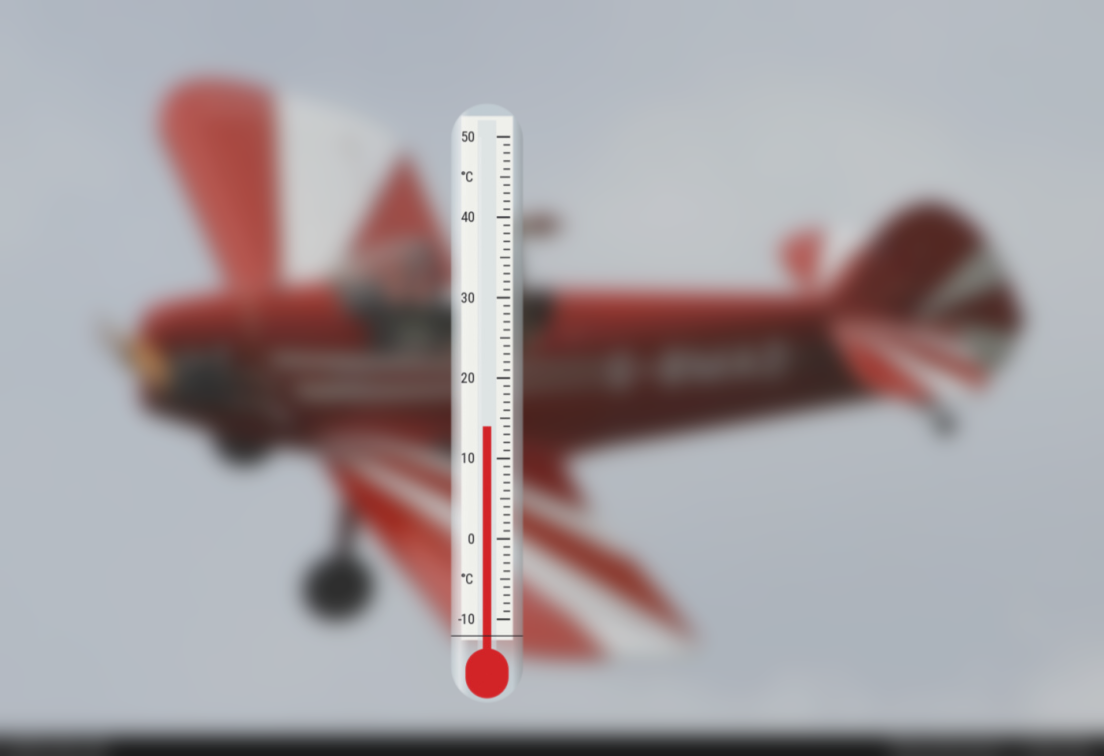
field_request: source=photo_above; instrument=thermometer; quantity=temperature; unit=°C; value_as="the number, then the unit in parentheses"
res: 14 (°C)
